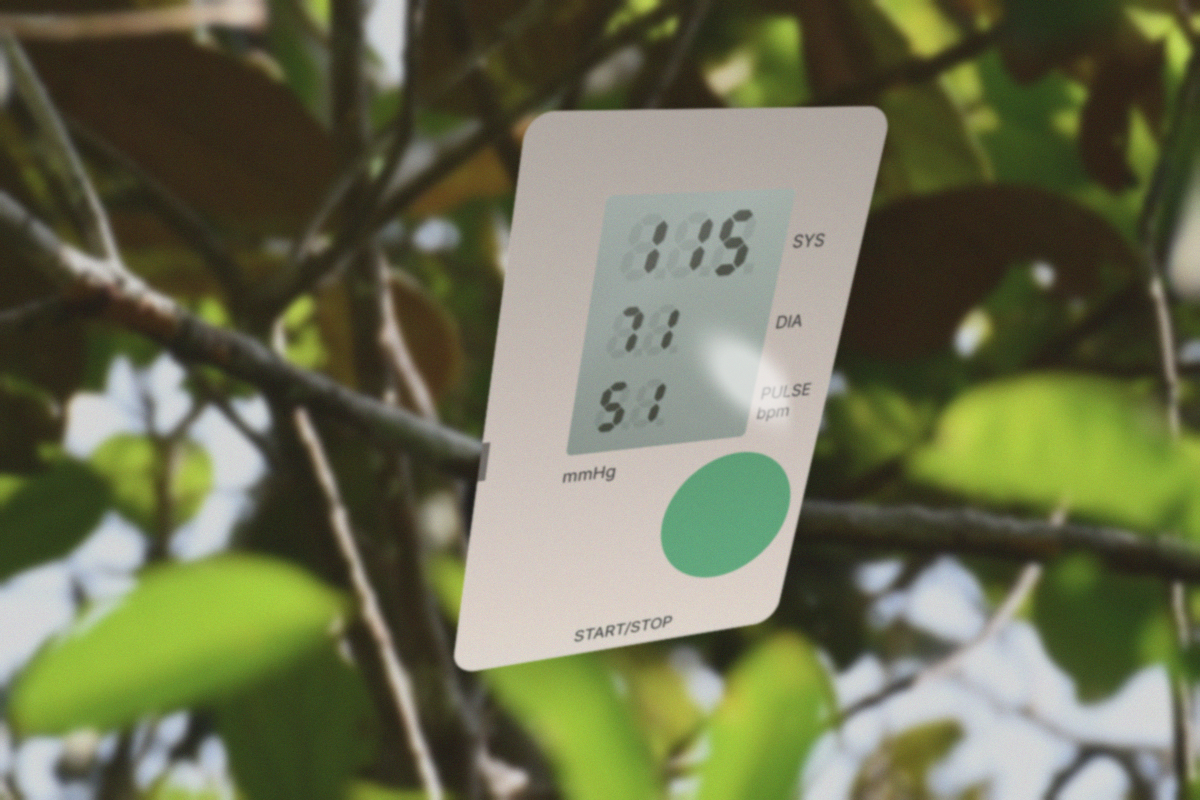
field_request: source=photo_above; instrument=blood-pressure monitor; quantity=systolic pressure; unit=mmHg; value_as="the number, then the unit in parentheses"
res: 115 (mmHg)
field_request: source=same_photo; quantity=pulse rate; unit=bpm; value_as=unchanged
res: 51 (bpm)
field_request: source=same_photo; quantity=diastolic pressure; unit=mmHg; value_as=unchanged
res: 71 (mmHg)
